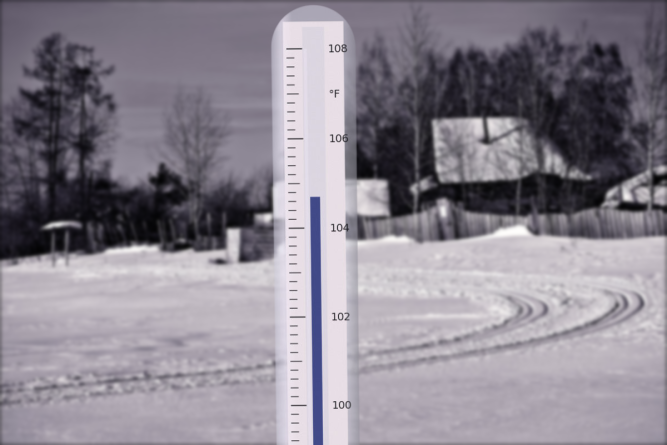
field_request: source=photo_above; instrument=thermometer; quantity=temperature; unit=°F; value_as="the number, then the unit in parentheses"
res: 104.7 (°F)
